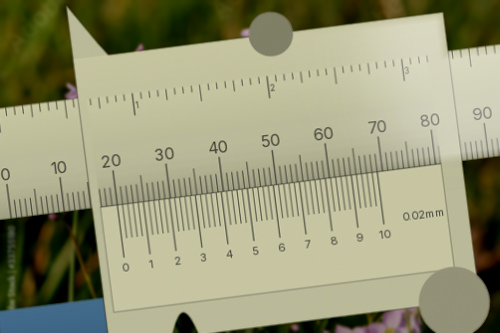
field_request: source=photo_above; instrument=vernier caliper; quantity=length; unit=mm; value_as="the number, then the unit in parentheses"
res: 20.0 (mm)
